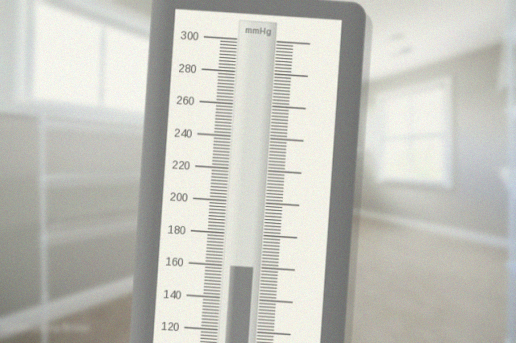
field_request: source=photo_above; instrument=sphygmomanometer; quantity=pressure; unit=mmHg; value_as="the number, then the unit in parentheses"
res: 160 (mmHg)
